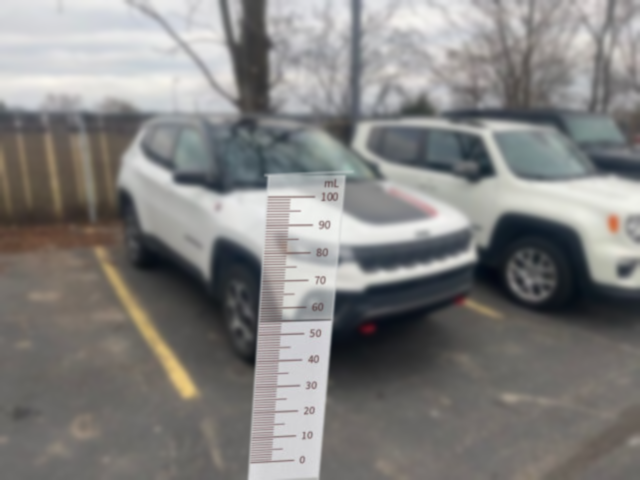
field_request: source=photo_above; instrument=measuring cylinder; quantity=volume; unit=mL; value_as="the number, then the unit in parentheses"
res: 55 (mL)
